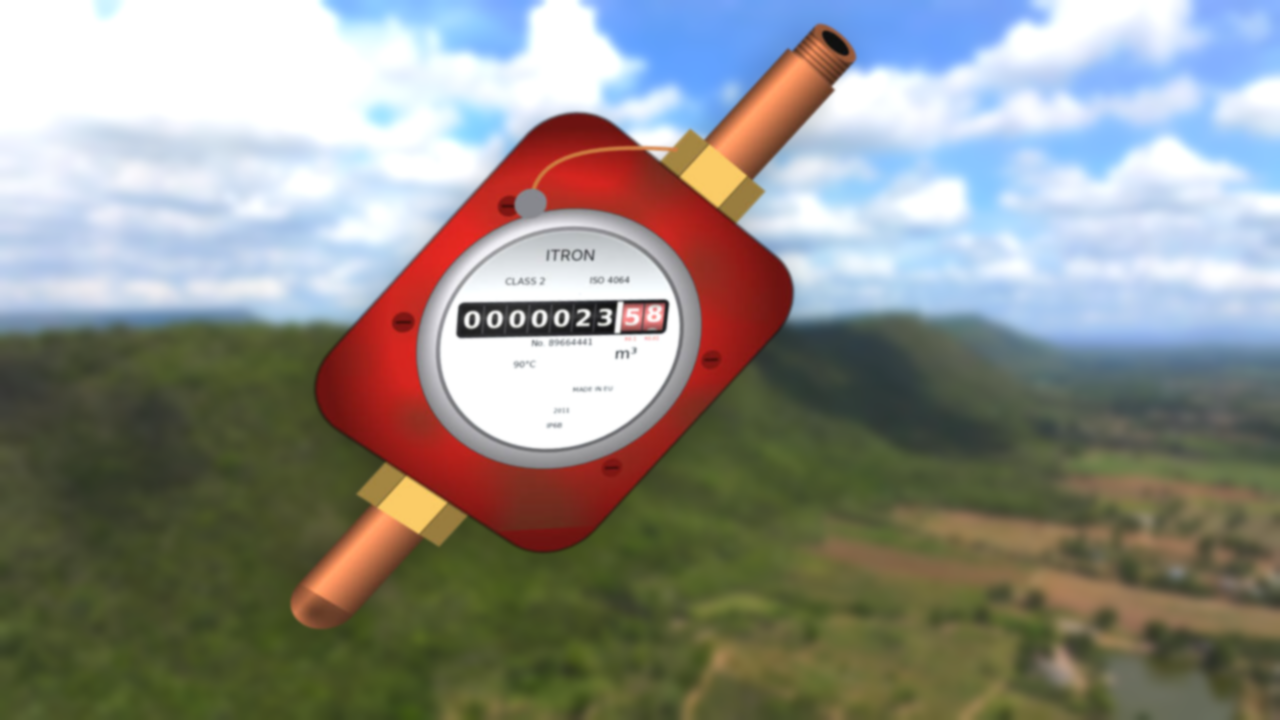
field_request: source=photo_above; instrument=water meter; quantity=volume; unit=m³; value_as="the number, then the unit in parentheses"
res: 23.58 (m³)
